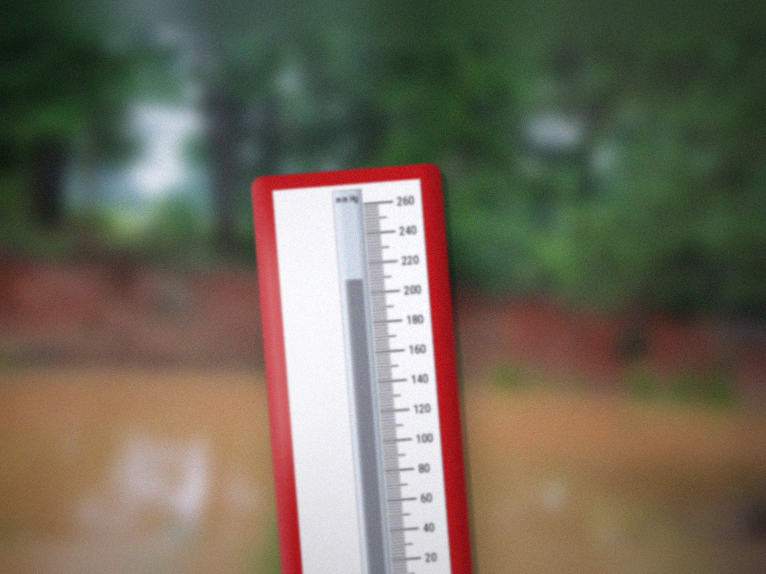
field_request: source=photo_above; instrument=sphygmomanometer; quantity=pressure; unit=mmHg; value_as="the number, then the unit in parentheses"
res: 210 (mmHg)
